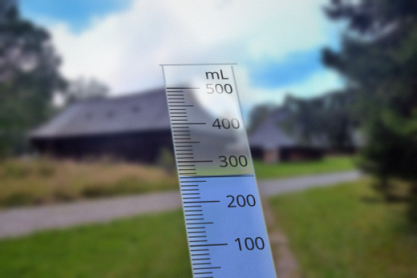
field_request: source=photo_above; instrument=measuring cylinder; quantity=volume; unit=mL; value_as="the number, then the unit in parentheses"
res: 260 (mL)
